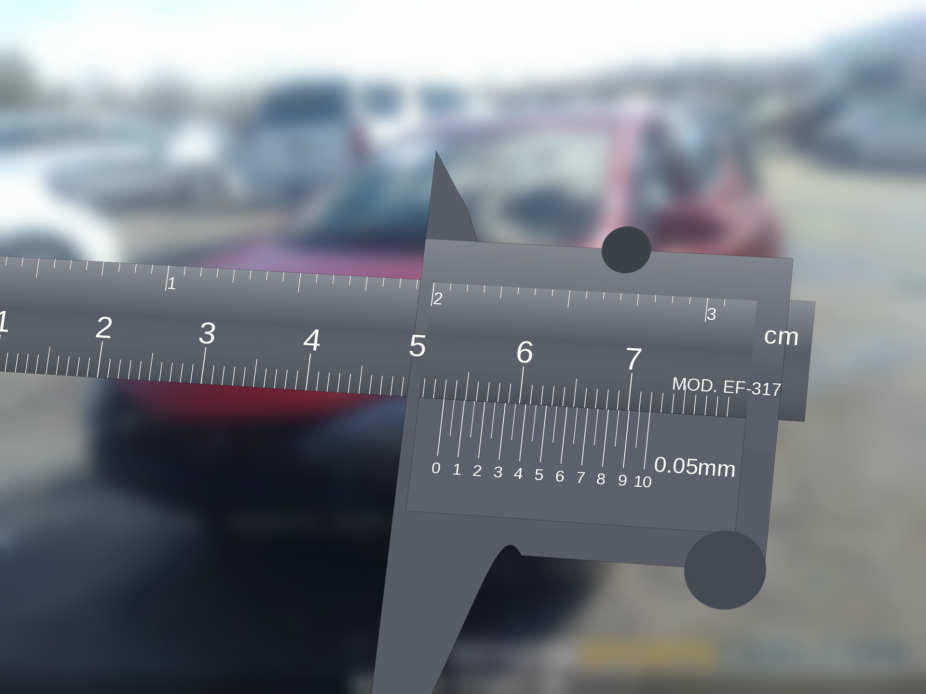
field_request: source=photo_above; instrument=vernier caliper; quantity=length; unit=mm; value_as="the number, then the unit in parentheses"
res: 53.0 (mm)
